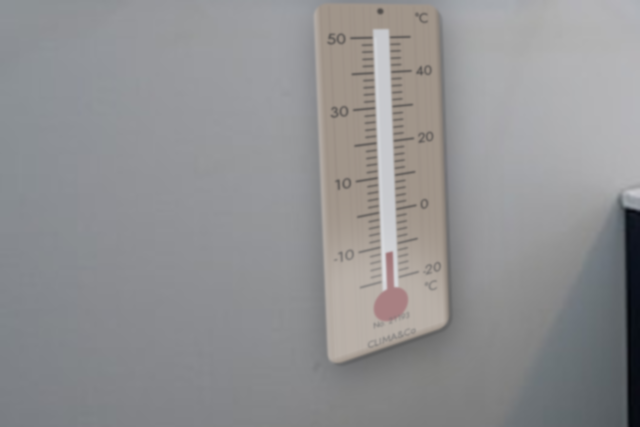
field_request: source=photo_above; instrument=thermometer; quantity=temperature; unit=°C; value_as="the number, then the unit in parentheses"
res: -12 (°C)
